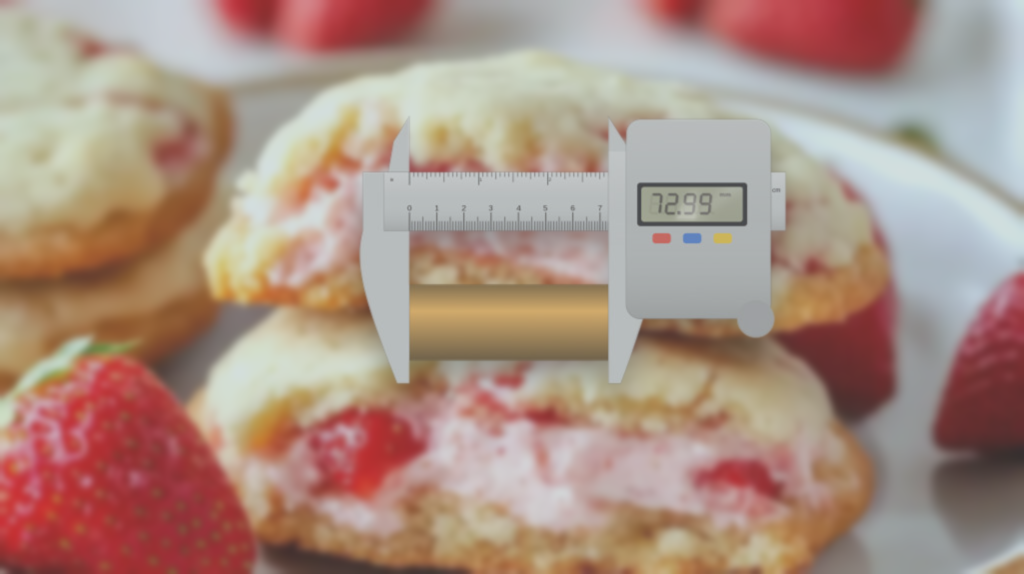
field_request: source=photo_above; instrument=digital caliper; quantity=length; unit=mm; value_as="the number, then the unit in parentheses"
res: 72.99 (mm)
